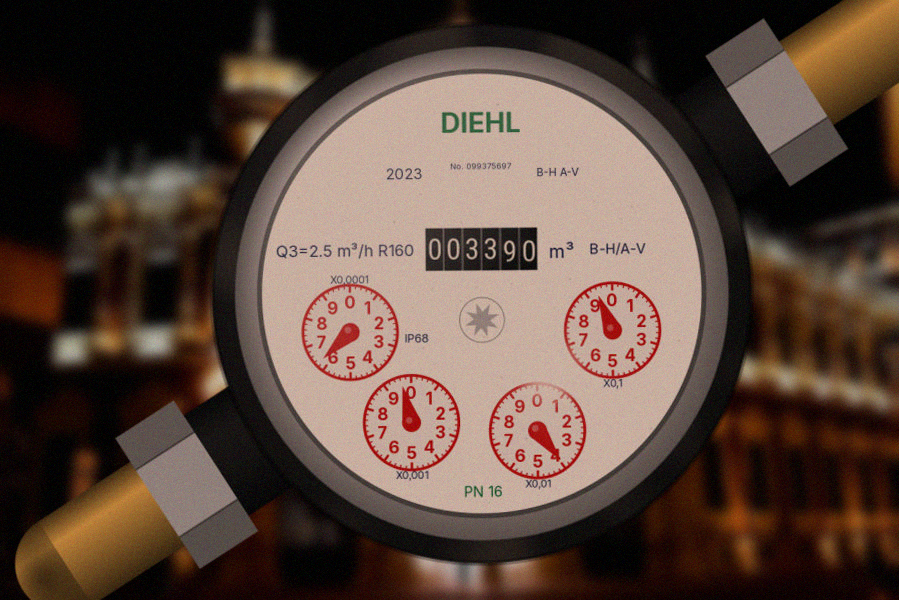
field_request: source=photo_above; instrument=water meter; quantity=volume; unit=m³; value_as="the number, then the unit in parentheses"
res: 3389.9396 (m³)
